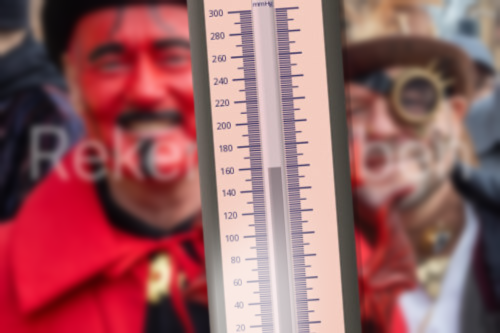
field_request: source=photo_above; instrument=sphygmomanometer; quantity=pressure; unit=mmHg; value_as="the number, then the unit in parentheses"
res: 160 (mmHg)
